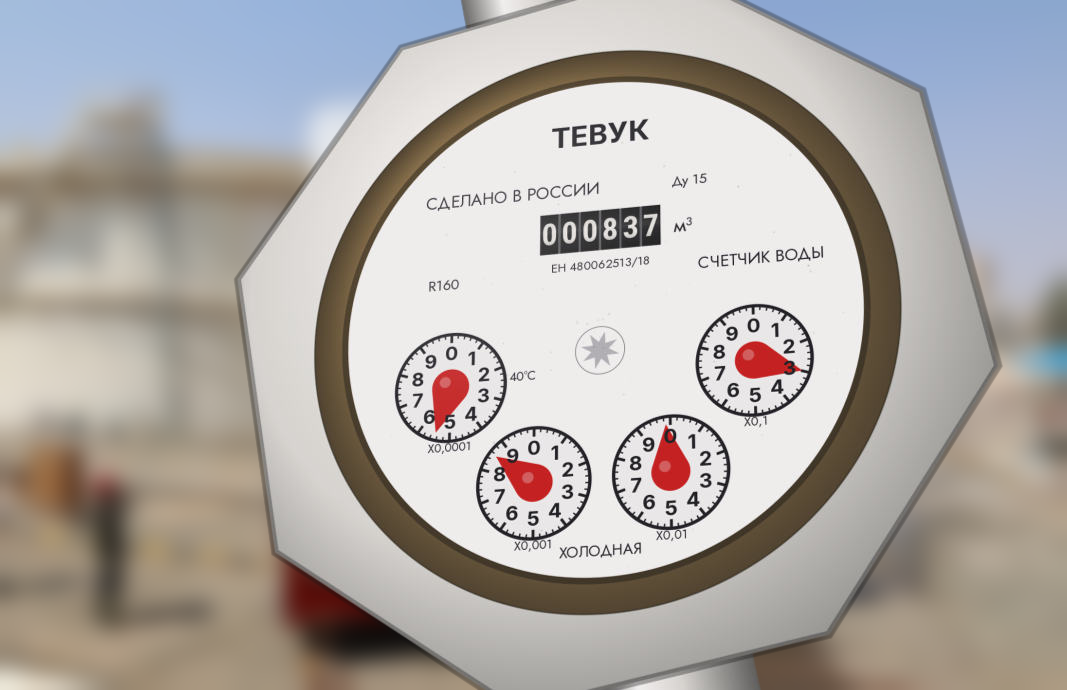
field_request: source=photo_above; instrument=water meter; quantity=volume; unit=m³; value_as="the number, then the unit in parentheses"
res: 837.2985 (m³)
